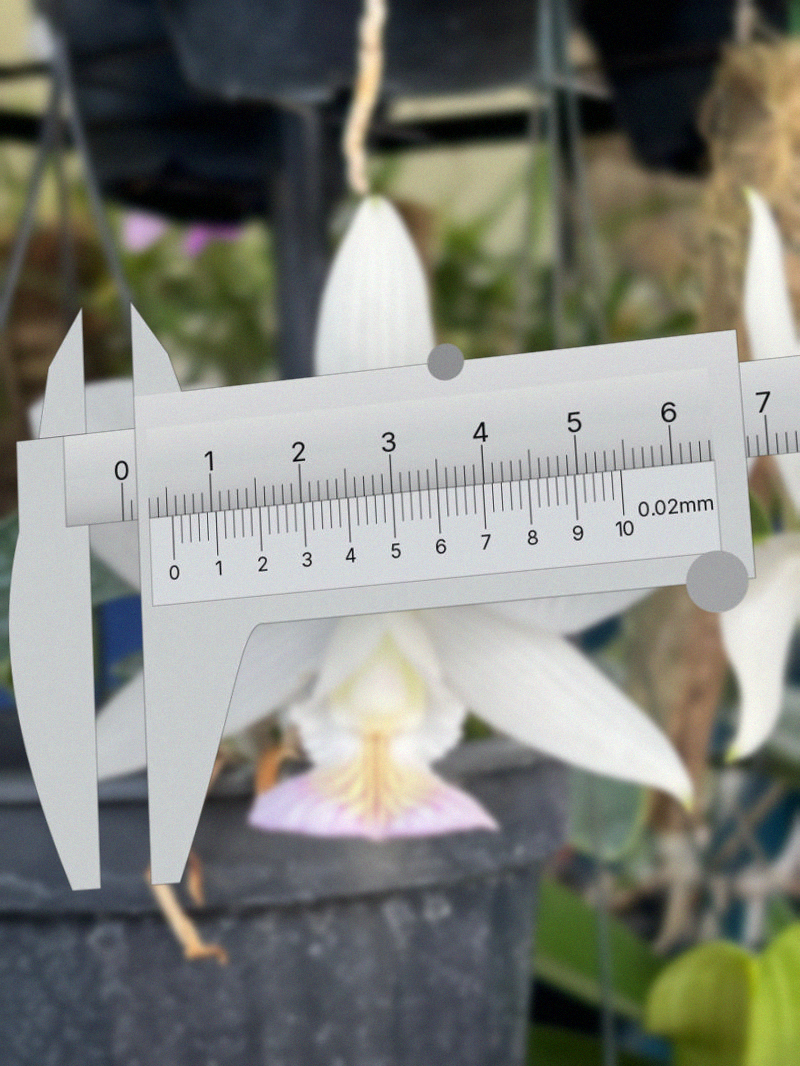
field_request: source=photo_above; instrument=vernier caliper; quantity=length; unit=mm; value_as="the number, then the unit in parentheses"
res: 5.6 (mm)
